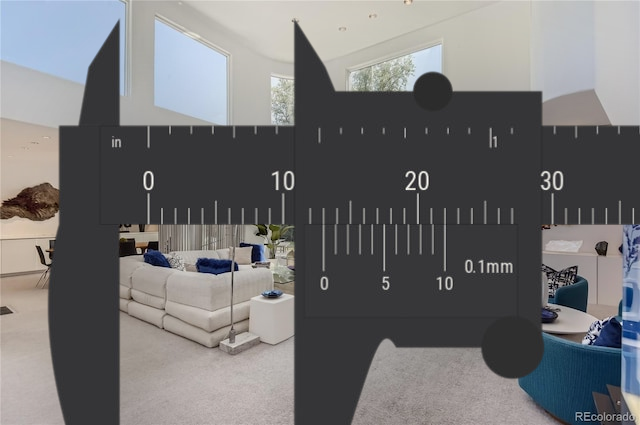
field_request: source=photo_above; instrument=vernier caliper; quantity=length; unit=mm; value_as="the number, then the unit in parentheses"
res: 13.0 (mm)
